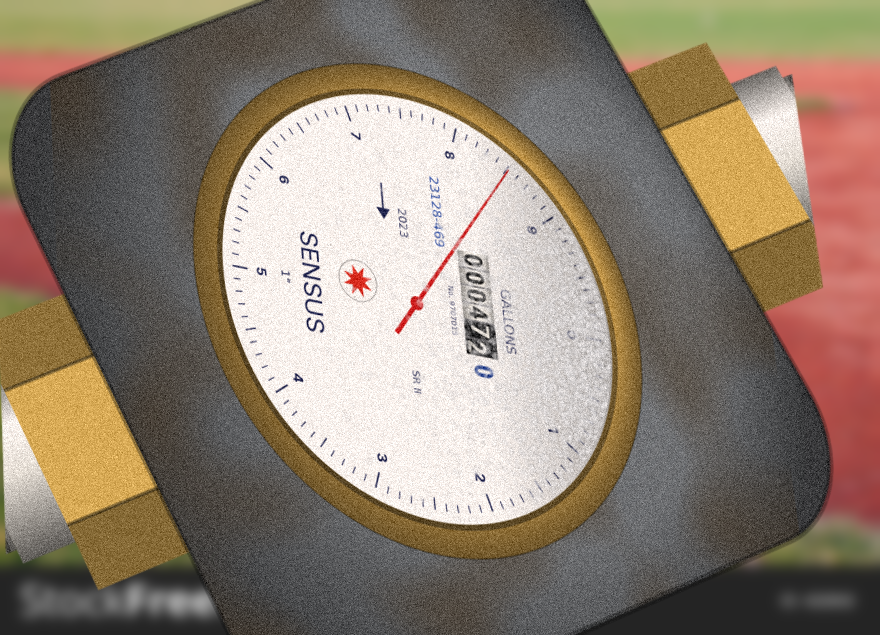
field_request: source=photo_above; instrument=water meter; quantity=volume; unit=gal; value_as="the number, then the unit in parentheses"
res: 4718.5 (gal)
